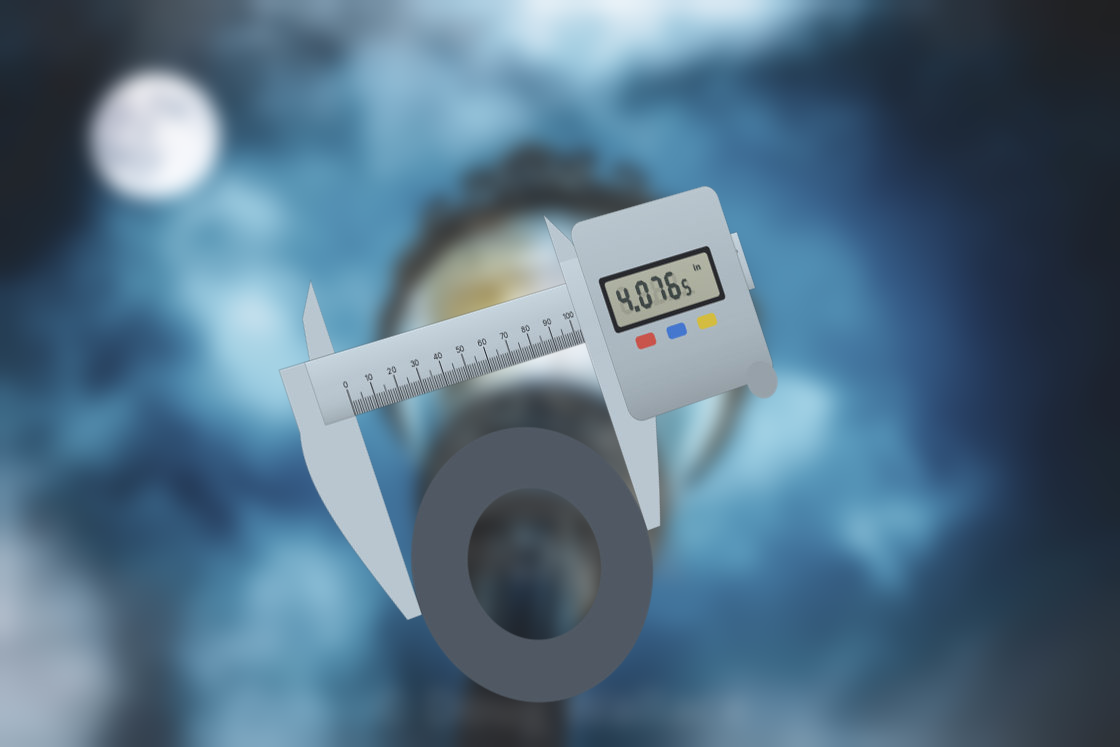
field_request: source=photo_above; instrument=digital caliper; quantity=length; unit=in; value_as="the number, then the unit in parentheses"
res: 4.0765 (in)
